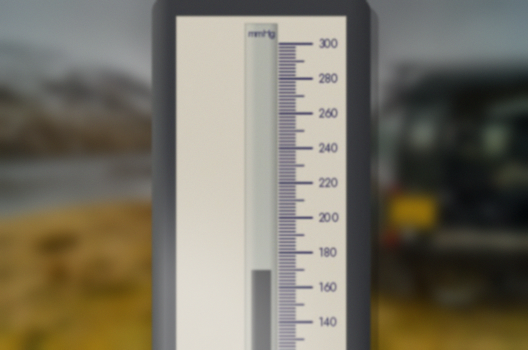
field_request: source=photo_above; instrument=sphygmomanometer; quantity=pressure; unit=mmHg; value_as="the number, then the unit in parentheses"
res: 170 (mmHg)
